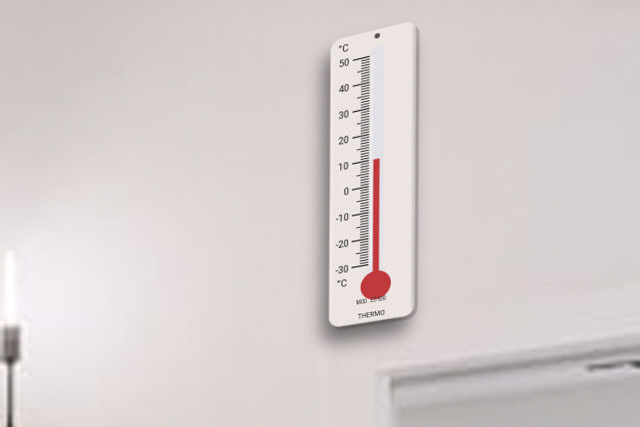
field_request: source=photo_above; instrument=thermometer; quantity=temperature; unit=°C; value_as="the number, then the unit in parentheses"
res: 10 (°C)
